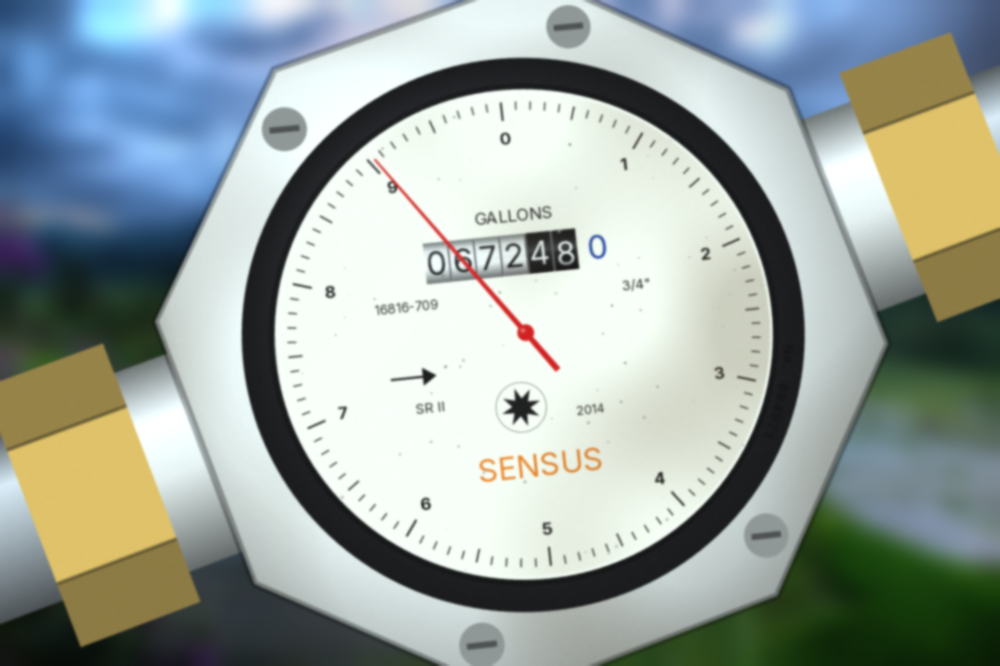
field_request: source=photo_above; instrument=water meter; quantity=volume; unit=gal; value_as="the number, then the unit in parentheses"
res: 672479.0 (gal)
